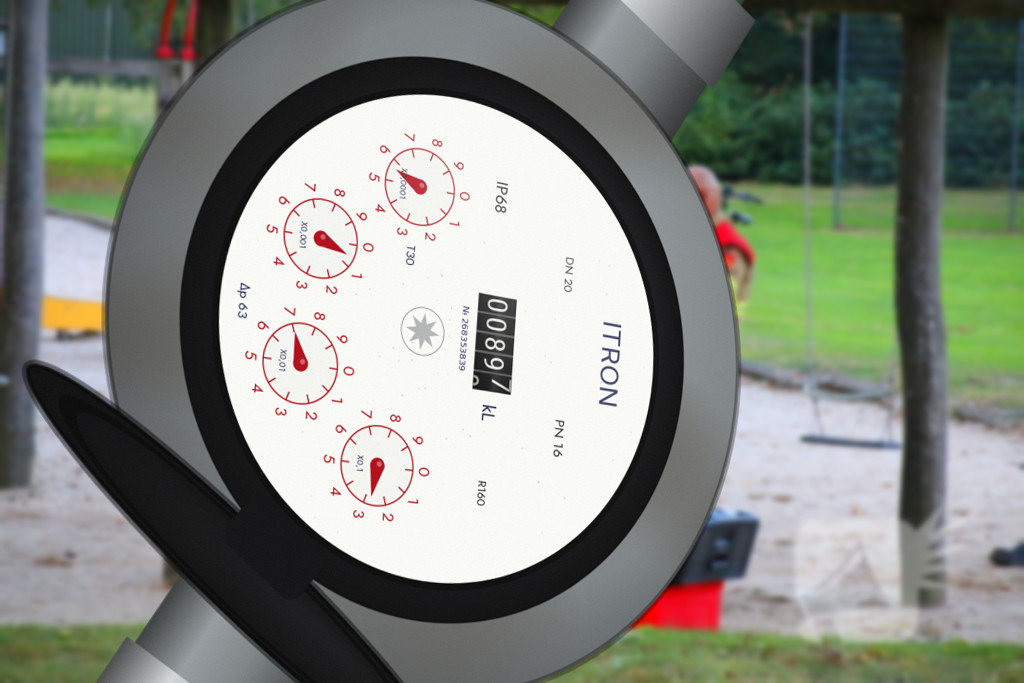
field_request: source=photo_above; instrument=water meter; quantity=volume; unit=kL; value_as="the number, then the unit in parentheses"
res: 897.2705 (kL)
